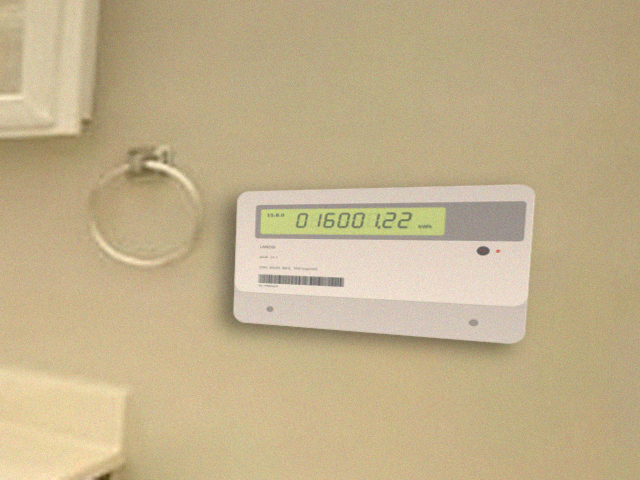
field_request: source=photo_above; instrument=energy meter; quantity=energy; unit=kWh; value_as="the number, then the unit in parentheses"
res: 16001.22 (kWh)
